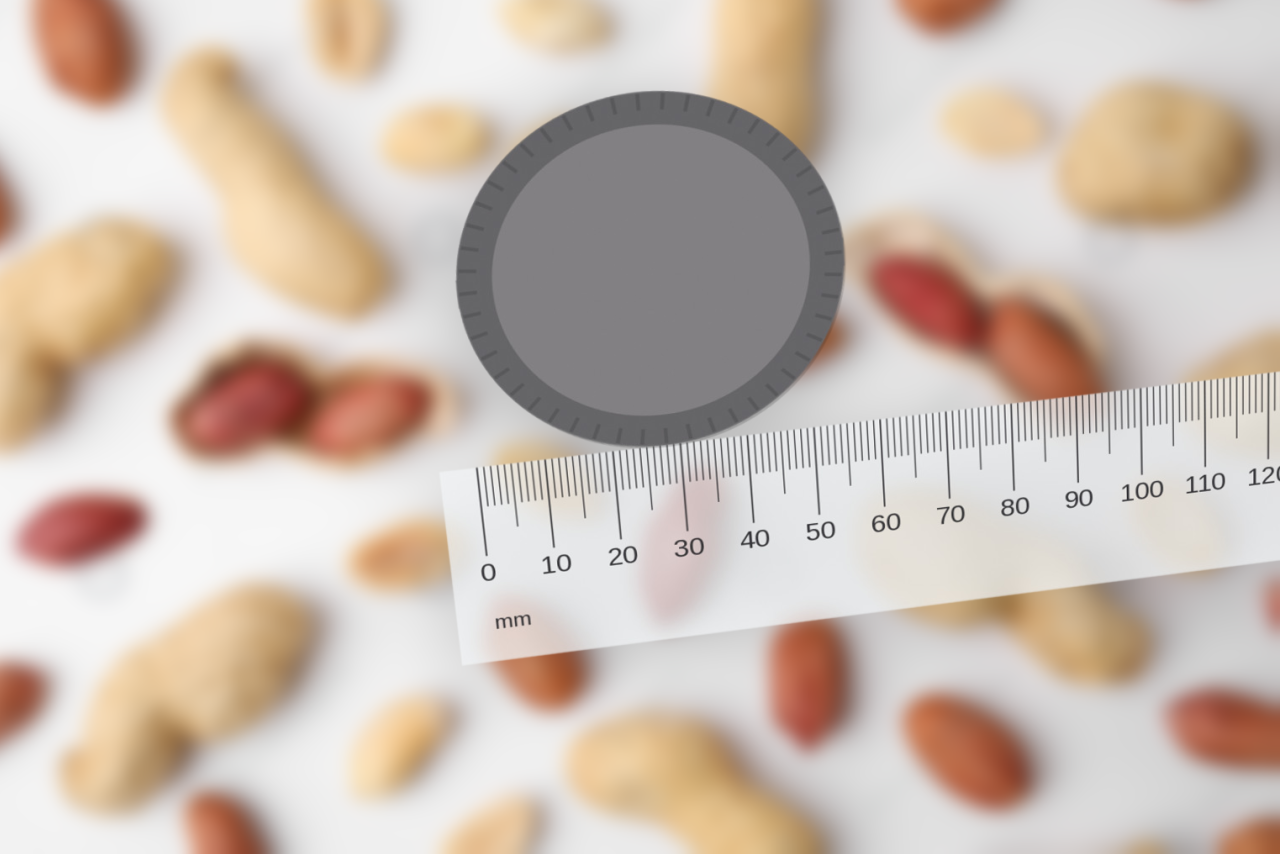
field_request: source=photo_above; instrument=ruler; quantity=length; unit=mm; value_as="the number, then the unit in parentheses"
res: 56 (mm)
